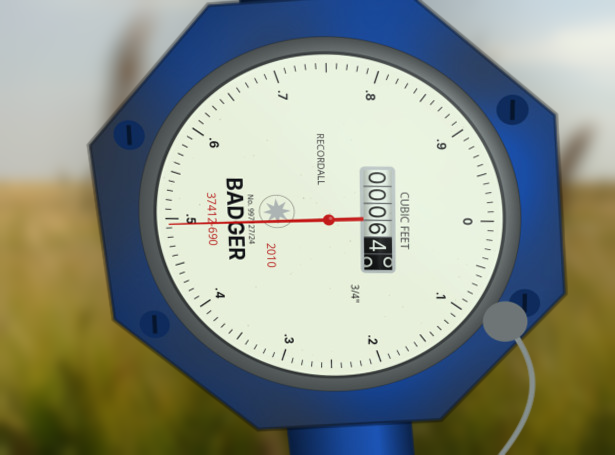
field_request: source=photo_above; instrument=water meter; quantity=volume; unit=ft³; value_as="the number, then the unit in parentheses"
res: 648.49 (ft³)
